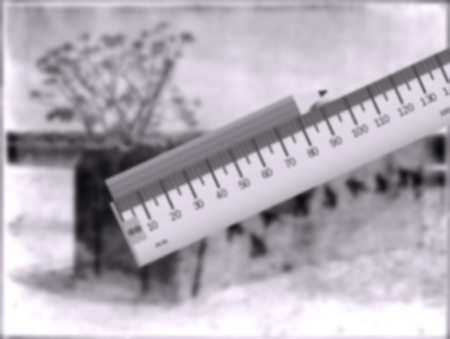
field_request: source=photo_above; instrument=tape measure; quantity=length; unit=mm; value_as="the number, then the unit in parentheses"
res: 95 (mm)
